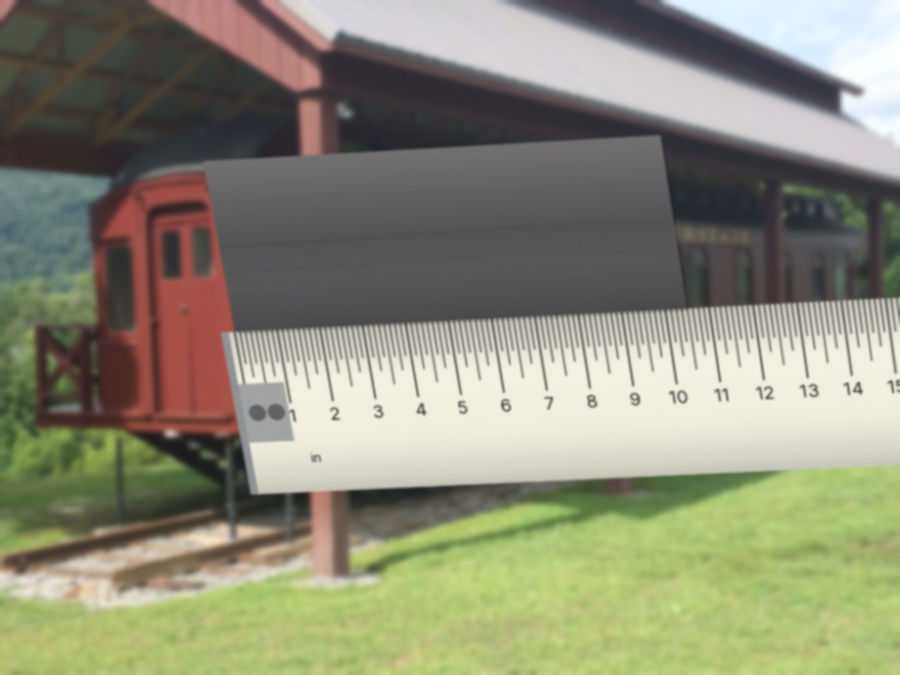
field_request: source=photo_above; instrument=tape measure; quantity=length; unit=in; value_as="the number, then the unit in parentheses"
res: 10.5 (in)
